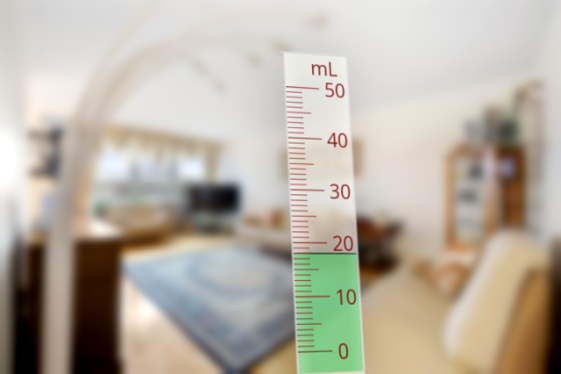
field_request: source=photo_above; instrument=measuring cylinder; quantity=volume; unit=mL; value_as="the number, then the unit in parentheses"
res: 18 (mL)
